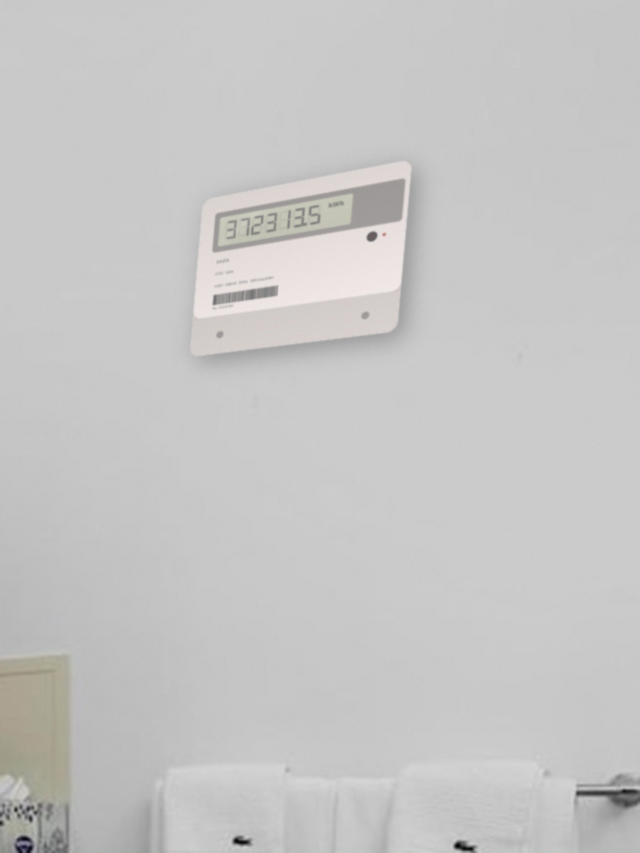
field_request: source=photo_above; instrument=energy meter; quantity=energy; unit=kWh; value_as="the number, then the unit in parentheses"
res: 372313.5 (kWh)
